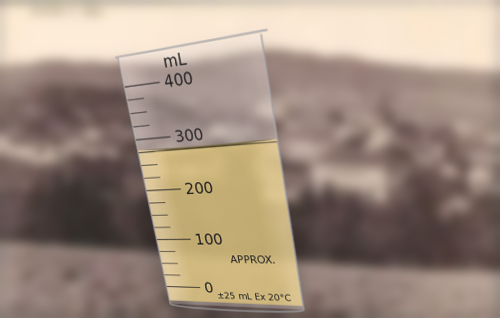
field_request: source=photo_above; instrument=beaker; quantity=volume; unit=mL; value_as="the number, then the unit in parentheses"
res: 275 (mL)
